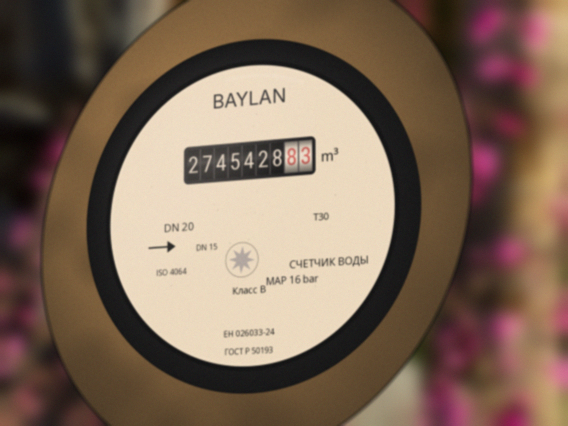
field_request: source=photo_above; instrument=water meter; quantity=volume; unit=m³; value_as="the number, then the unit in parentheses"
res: 2745428.83 (m³)
